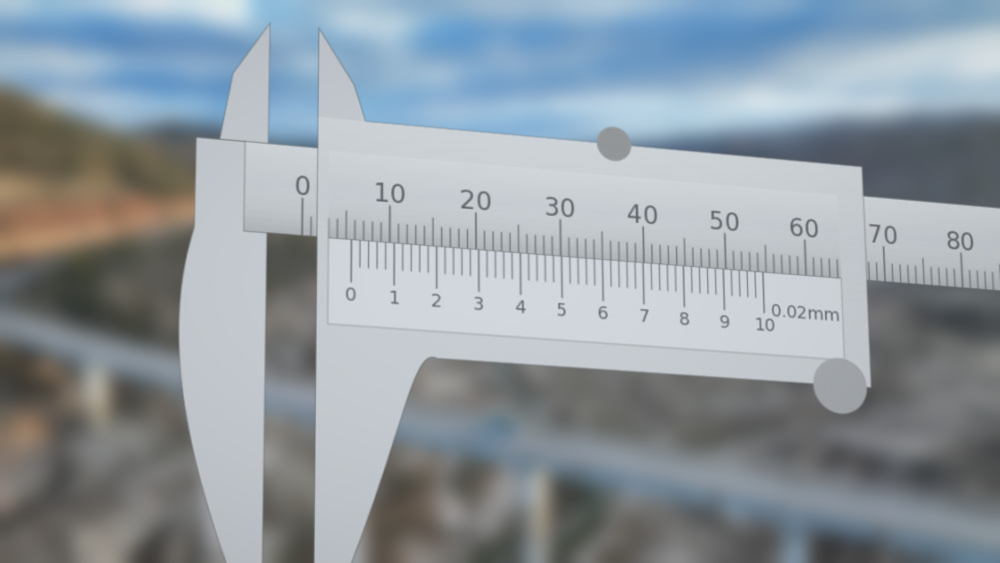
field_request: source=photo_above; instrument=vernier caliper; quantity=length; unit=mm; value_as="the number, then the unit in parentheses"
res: 5.6 (mm)
